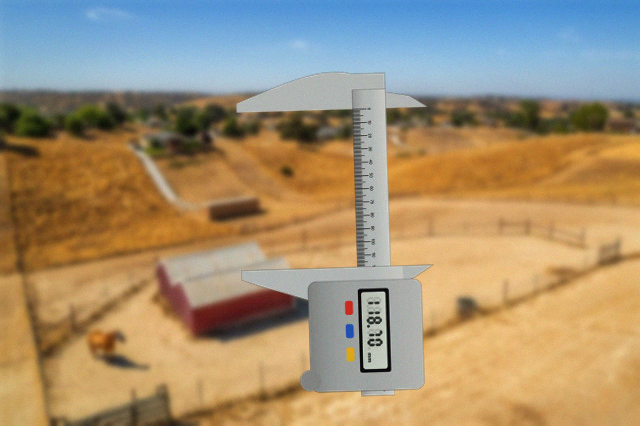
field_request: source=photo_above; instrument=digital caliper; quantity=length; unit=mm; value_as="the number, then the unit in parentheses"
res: 118.70 (mm)
